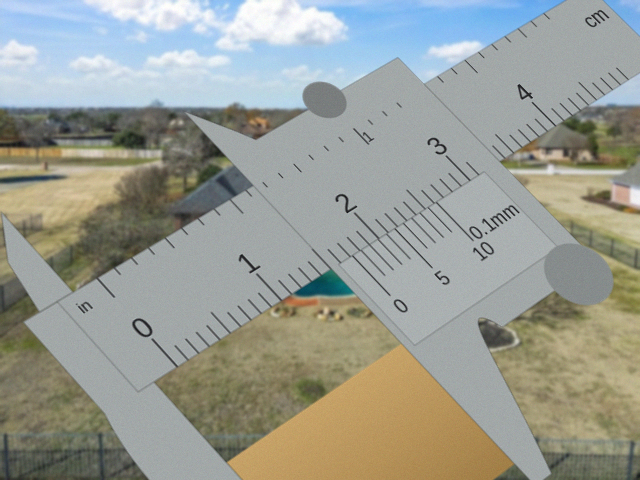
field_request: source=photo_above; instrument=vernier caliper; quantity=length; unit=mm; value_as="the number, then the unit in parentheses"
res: 17.2 (mm)
